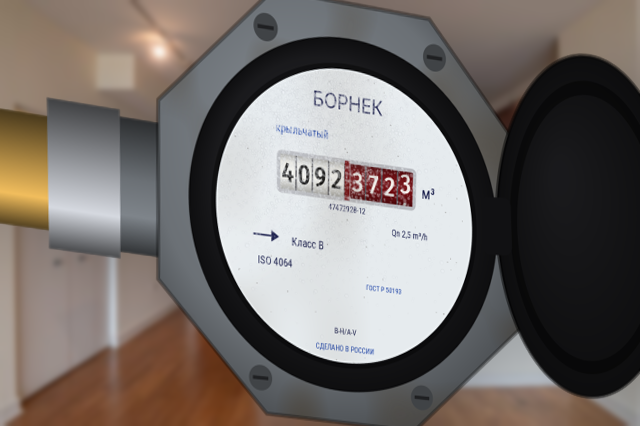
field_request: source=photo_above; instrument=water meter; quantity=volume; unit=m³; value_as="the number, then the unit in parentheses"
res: 4092.3723 (m³)
